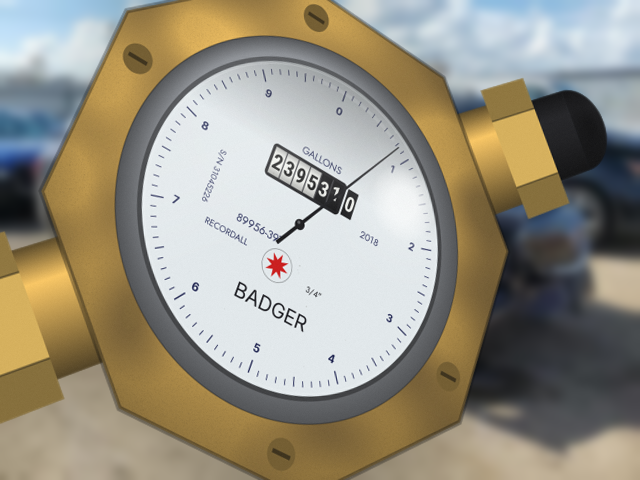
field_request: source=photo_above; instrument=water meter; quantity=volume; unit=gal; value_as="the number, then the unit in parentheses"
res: 2395310.8 (gal)
